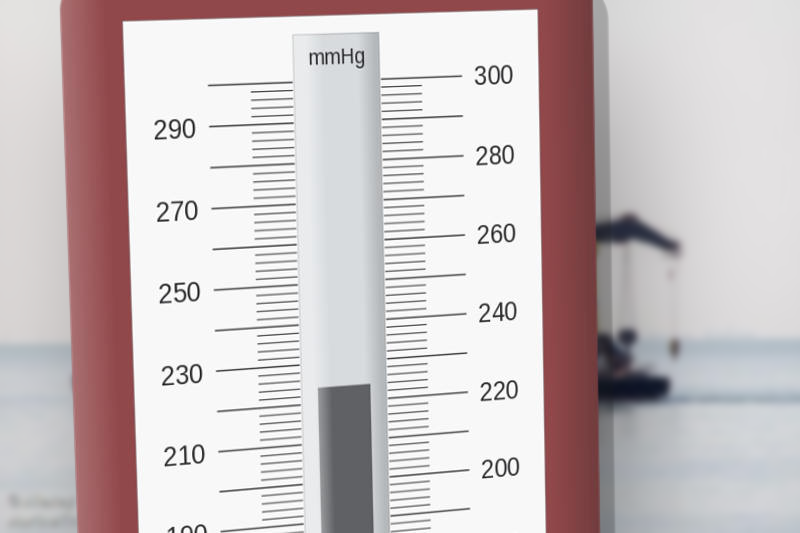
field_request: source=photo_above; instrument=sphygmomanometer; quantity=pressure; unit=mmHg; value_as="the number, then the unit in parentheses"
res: 224 (mmHg)
